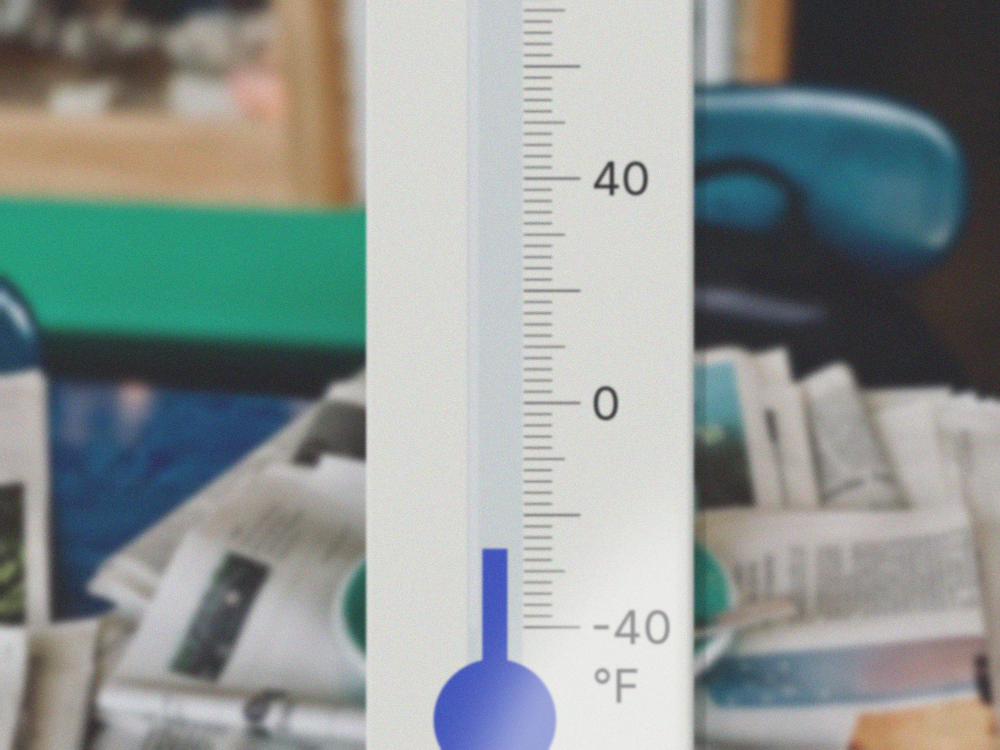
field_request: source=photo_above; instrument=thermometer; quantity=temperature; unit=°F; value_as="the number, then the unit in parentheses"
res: -26 (°F)
